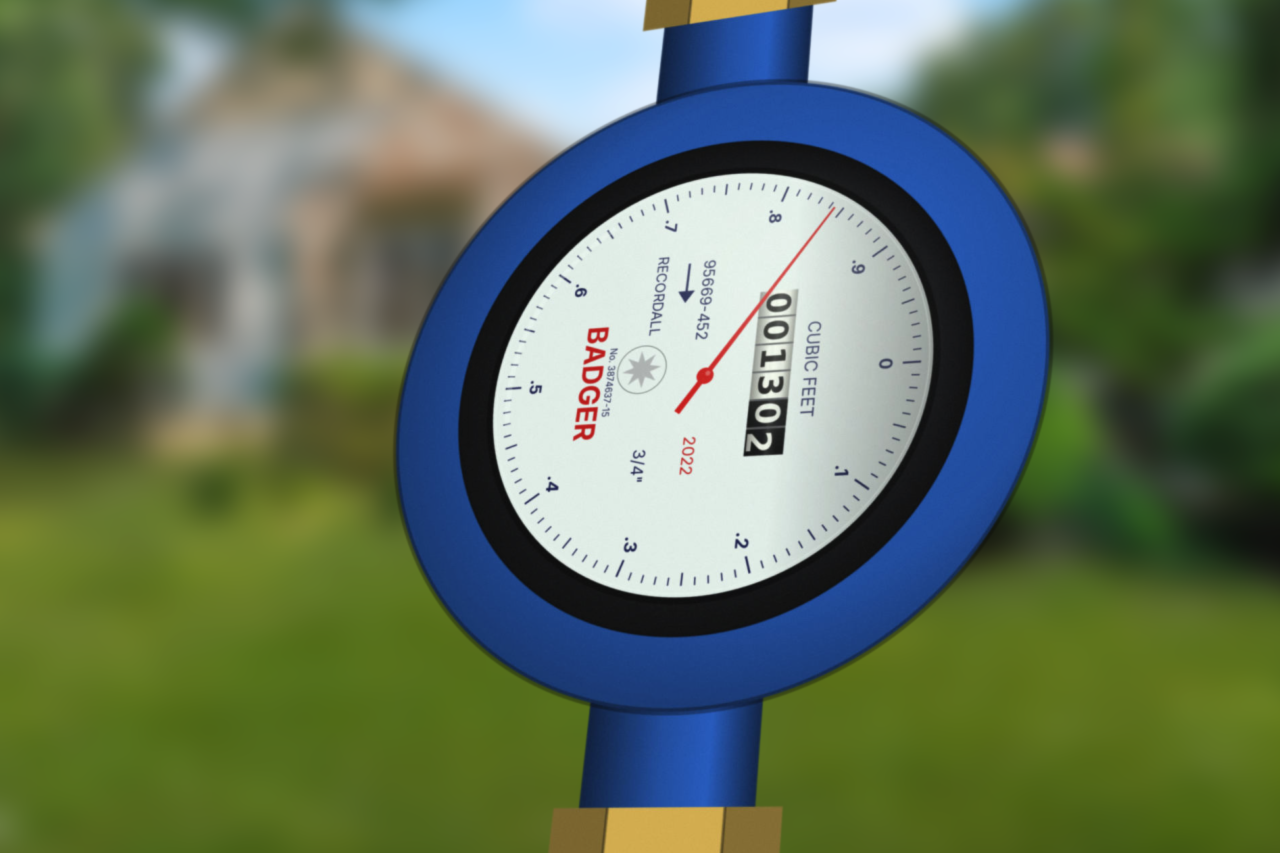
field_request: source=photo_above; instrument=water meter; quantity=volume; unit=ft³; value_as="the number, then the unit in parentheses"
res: 1301.84 (ft³)
